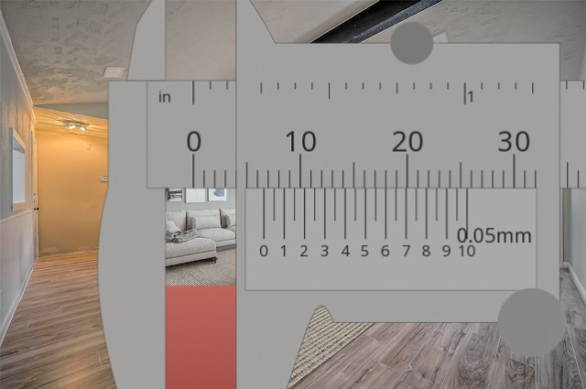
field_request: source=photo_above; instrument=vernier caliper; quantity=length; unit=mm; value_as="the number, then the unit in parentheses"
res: 6.6 (mm)
